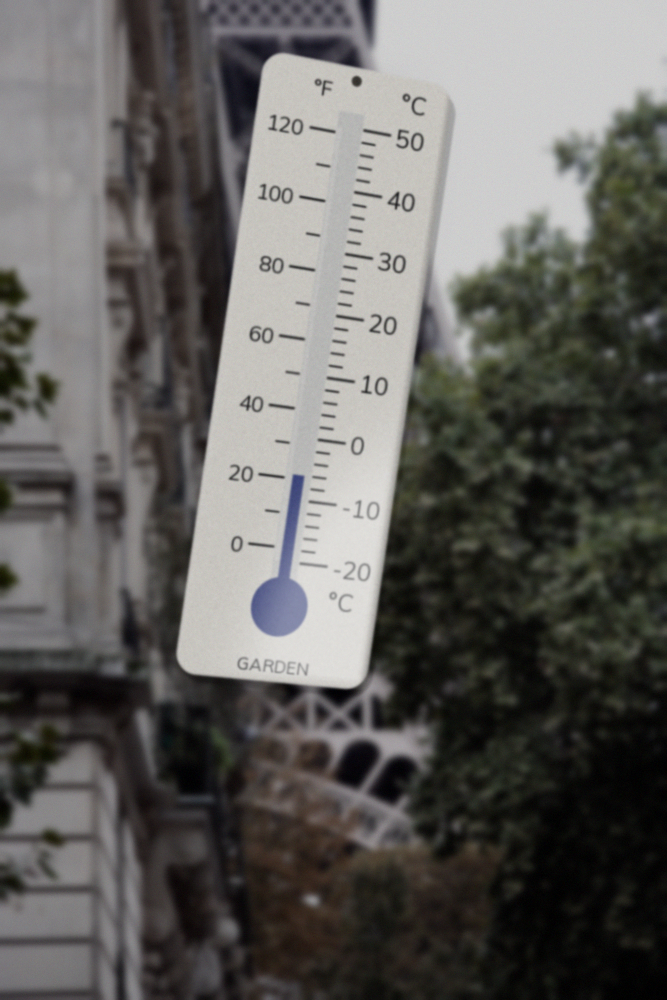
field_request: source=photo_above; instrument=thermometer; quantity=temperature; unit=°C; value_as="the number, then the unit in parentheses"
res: -6 (°C)
